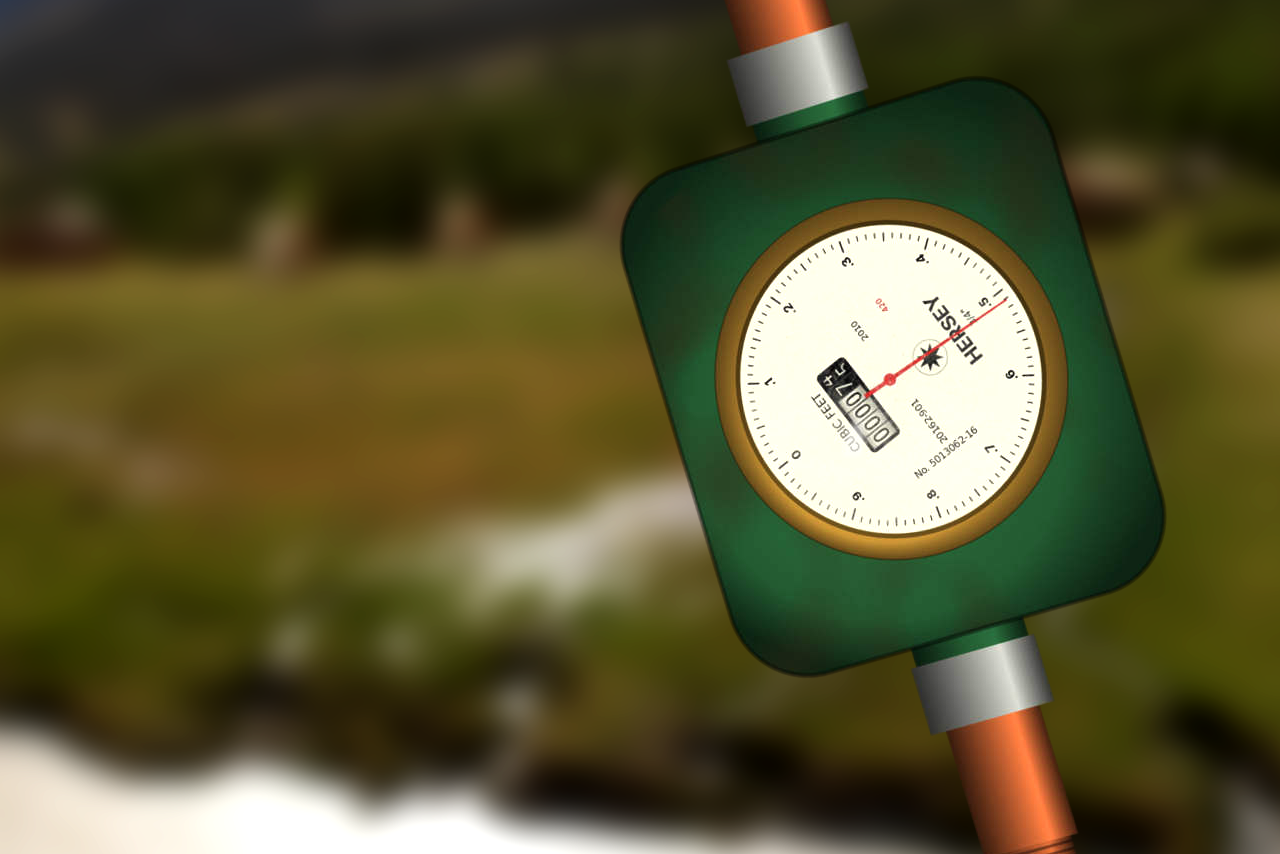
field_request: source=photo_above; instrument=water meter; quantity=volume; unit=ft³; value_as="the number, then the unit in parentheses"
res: 74.51 (ft³)
